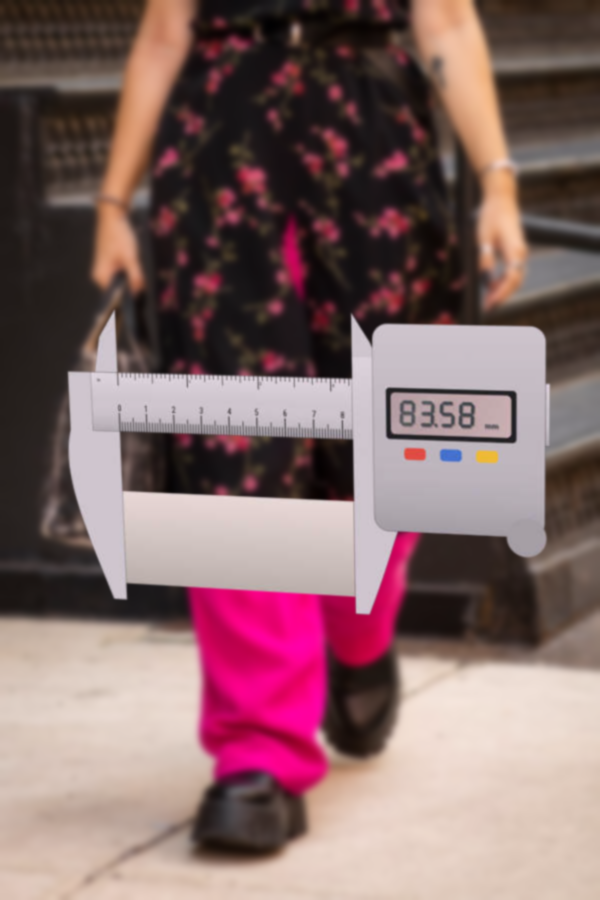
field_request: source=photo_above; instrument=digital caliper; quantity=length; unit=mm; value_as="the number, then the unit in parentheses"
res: 83.58 (mm)
